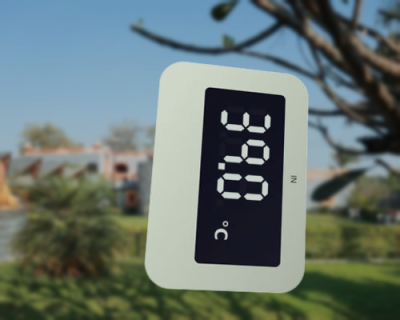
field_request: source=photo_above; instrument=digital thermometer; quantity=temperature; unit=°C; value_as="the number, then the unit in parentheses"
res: 39.0 (°C)
